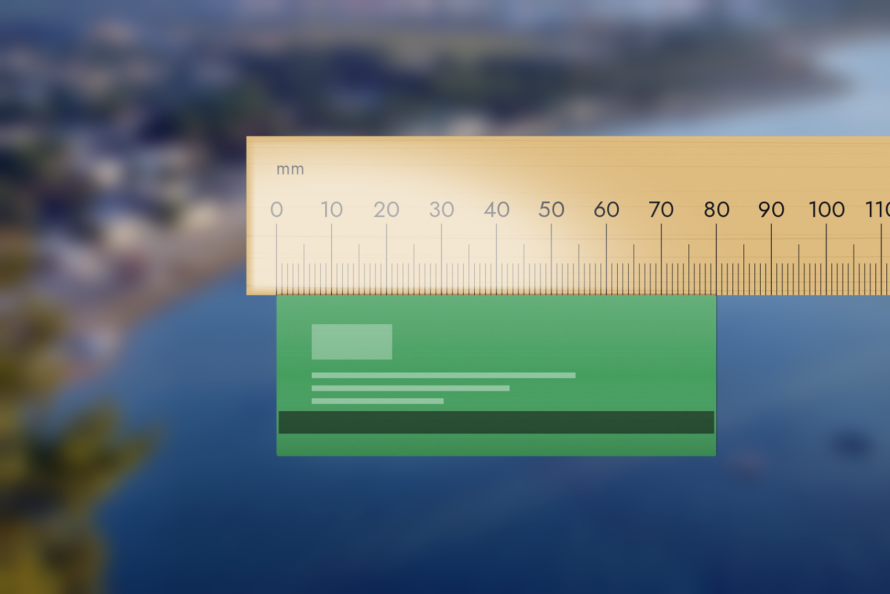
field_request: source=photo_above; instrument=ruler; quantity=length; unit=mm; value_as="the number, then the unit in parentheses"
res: 80 (mm)
